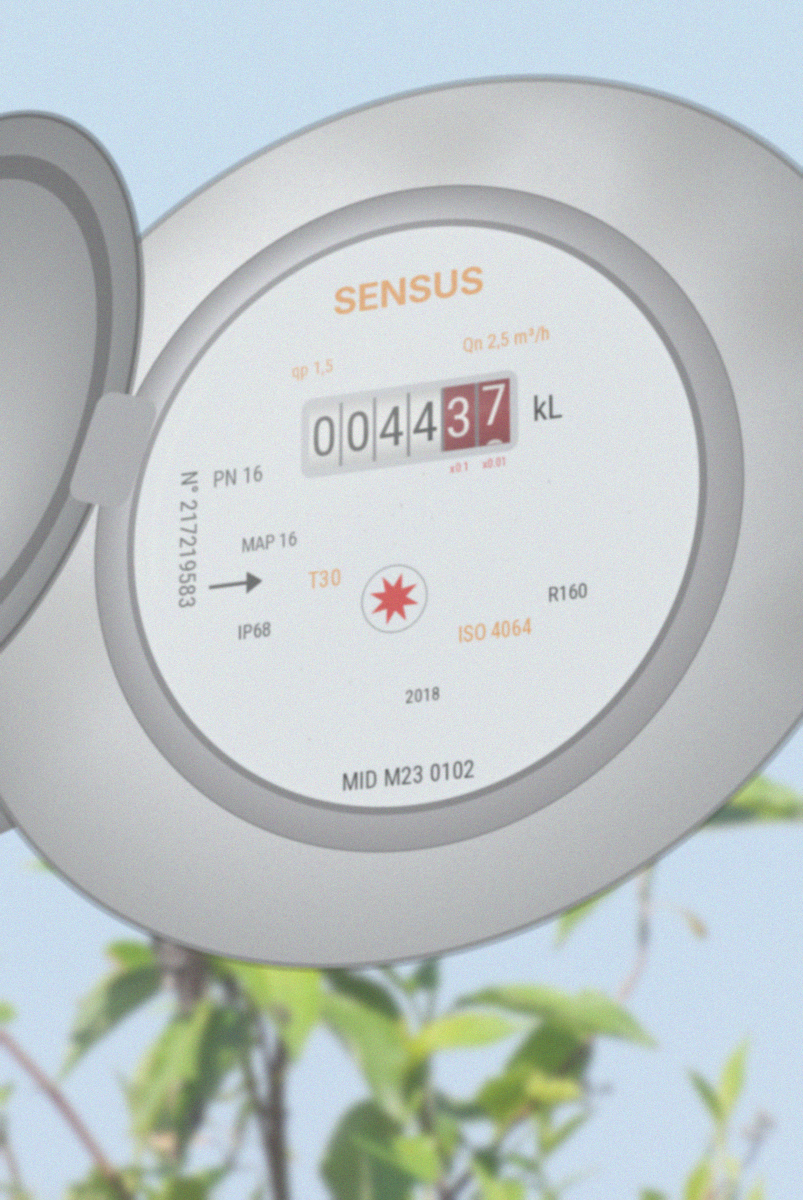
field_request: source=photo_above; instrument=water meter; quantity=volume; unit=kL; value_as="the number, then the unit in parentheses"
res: 44.37 (kL)
